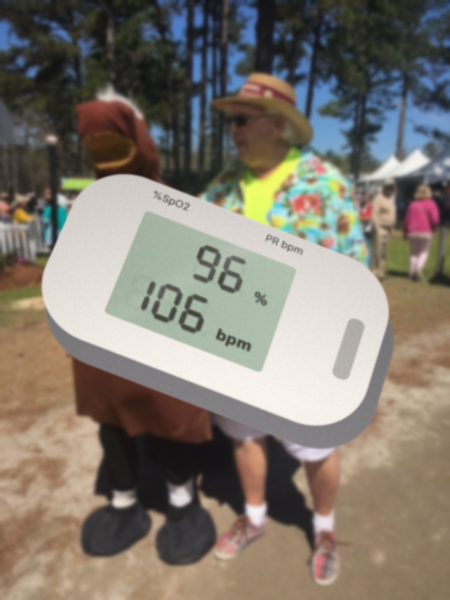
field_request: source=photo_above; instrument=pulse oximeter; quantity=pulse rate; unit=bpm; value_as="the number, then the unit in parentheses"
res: 106 (bpm)
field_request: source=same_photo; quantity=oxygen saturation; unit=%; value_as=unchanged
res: 96 (%)
